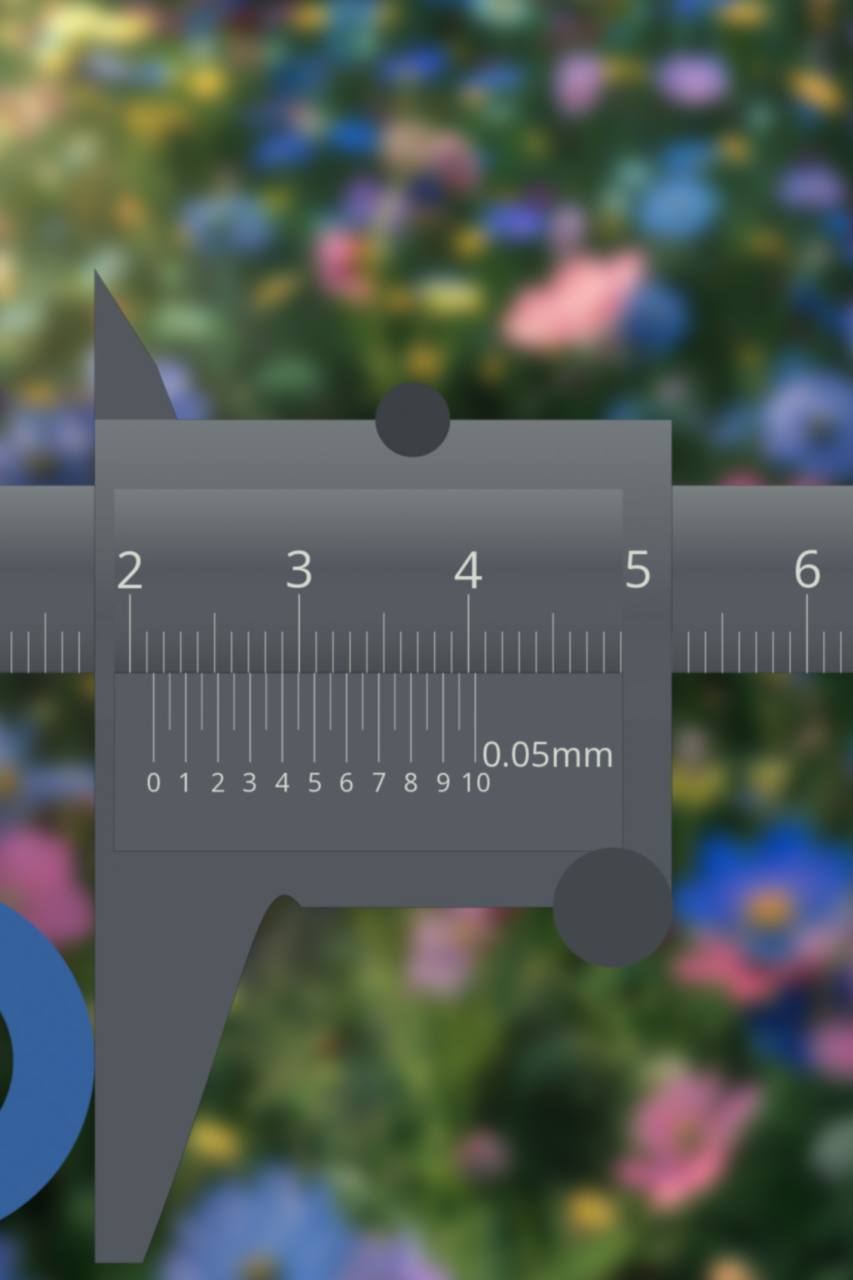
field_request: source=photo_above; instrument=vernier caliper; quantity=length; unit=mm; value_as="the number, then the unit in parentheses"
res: 21.4 (mm)
